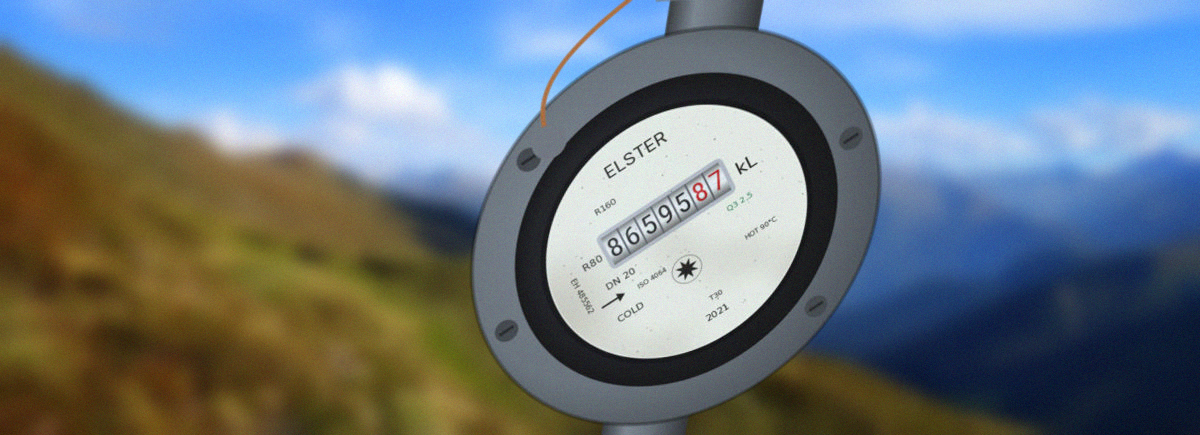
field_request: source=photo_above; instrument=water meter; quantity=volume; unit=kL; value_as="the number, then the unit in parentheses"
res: 86595.87 (kL)
